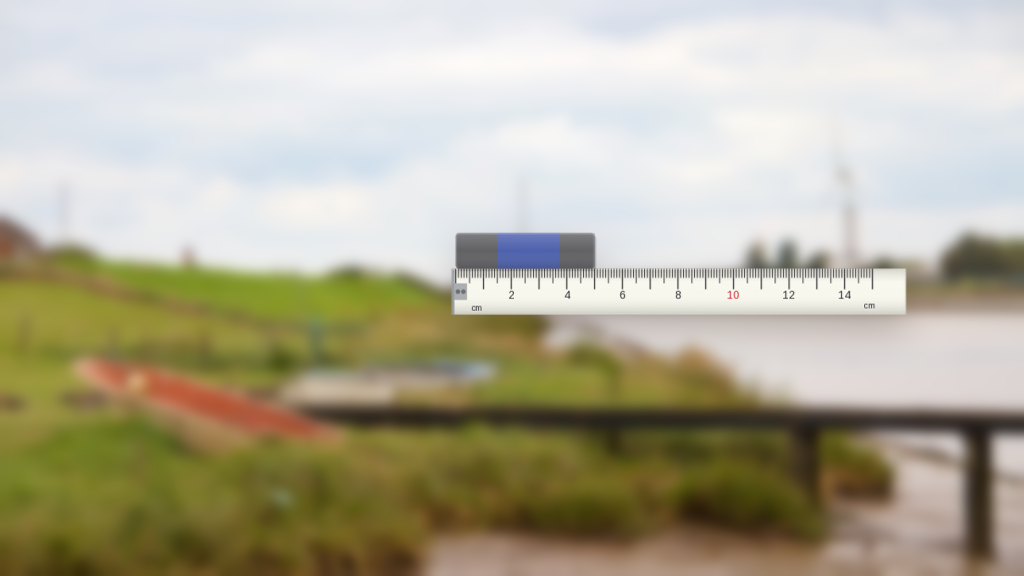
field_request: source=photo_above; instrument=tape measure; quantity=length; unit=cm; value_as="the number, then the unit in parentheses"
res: 5 (cm)
